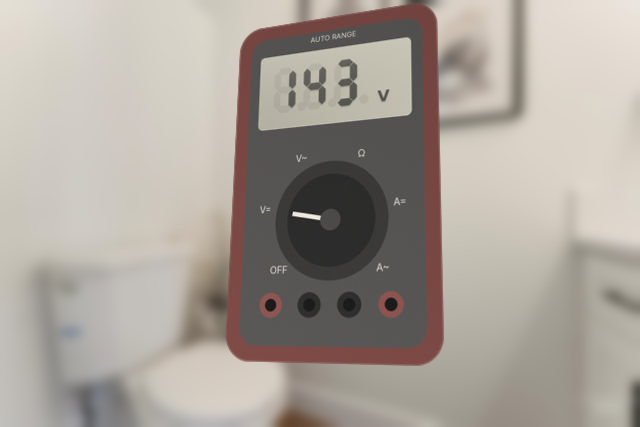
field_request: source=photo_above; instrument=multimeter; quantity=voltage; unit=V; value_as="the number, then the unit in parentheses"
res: 143 (V)
